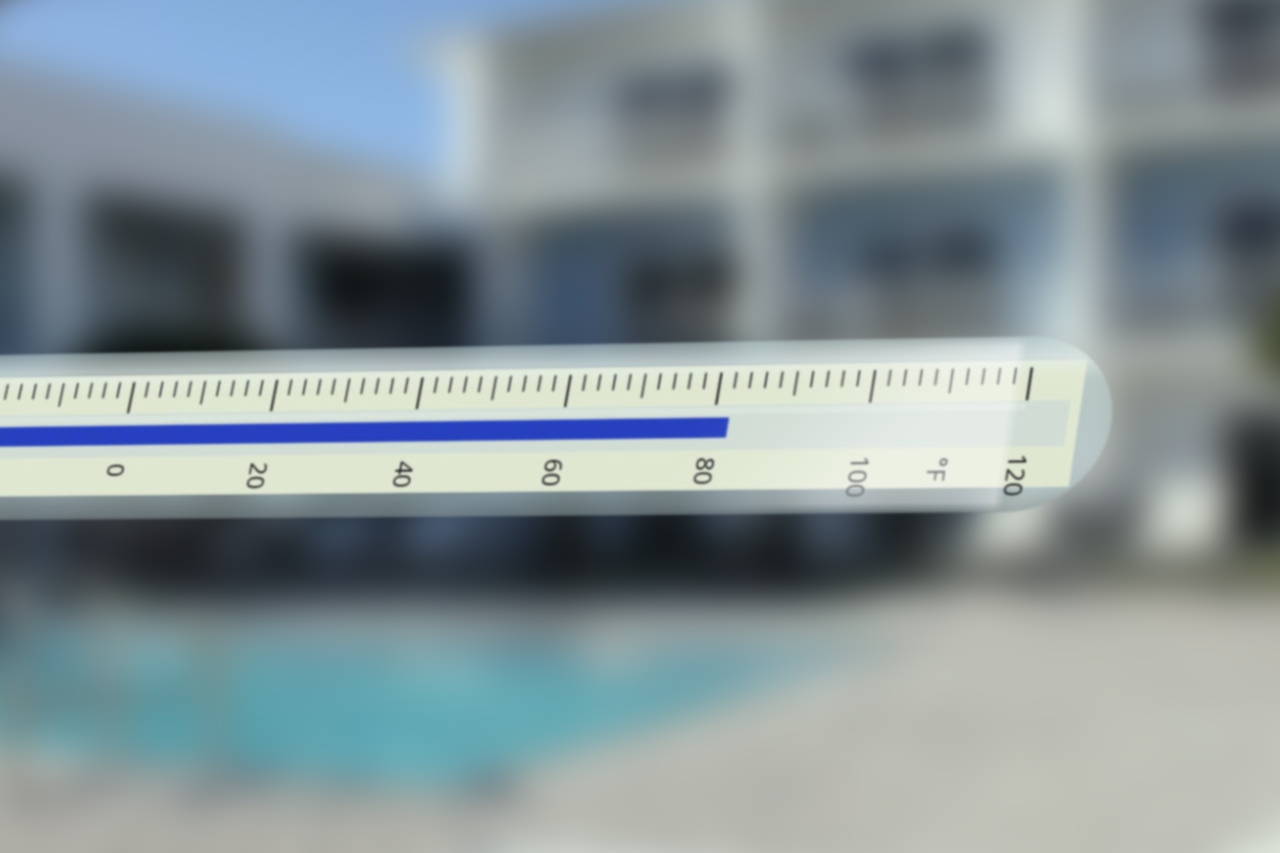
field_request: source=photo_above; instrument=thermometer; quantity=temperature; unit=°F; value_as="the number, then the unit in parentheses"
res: 82 (°F)
